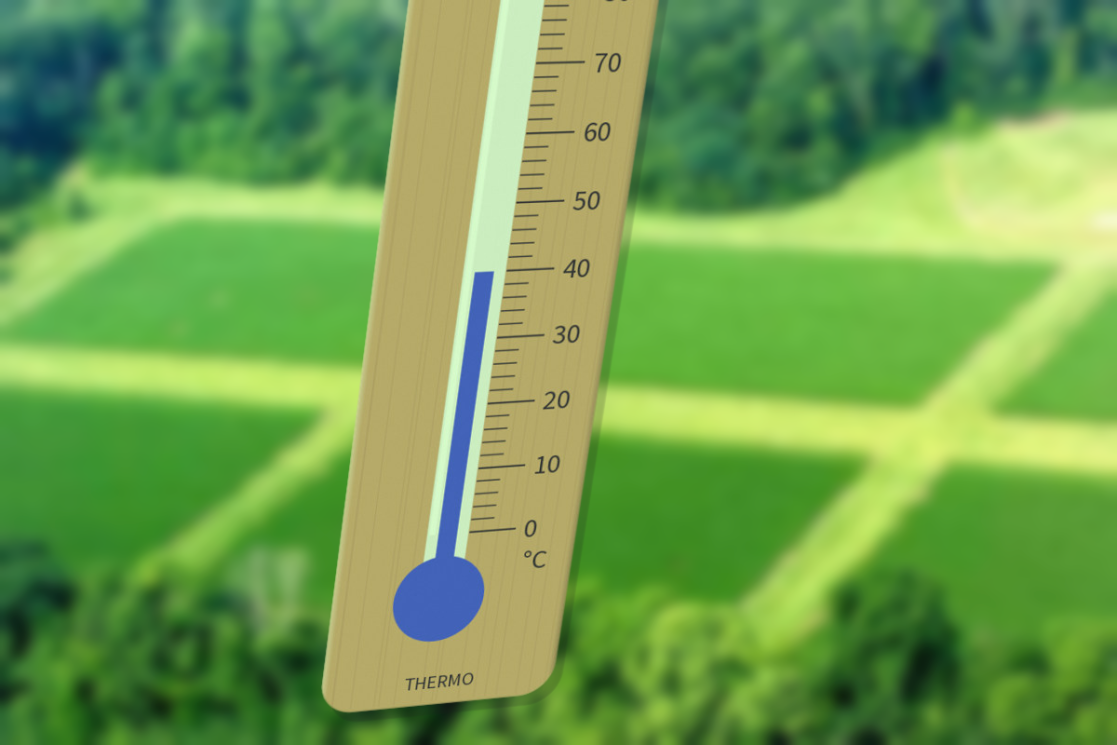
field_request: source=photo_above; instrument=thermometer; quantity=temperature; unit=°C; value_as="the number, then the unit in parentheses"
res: 40 (°C)
